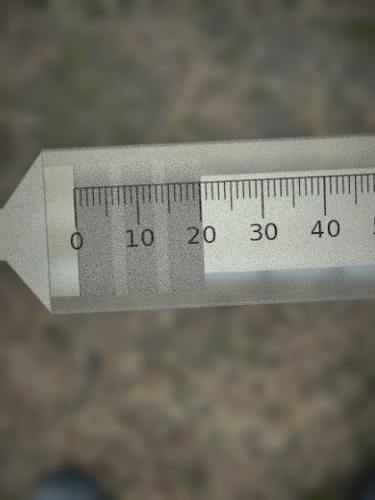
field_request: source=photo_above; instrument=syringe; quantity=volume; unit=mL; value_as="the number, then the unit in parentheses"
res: 0 (mL)
